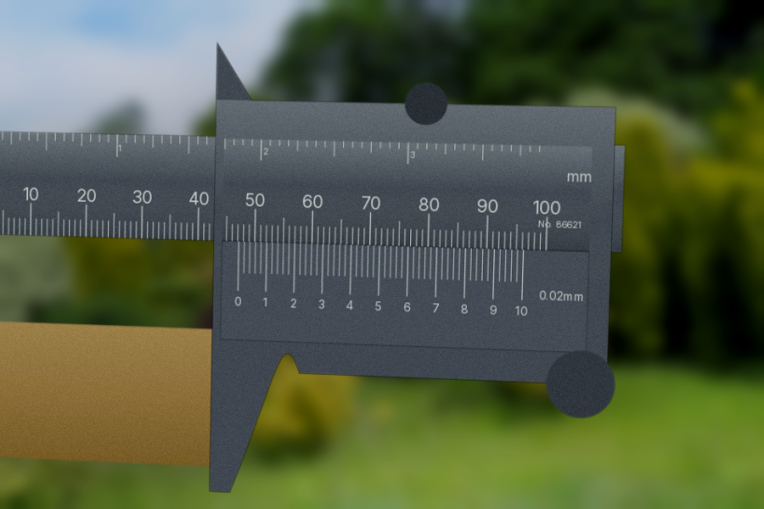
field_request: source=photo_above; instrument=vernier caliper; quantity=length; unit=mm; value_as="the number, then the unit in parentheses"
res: 47.2 (mm)
